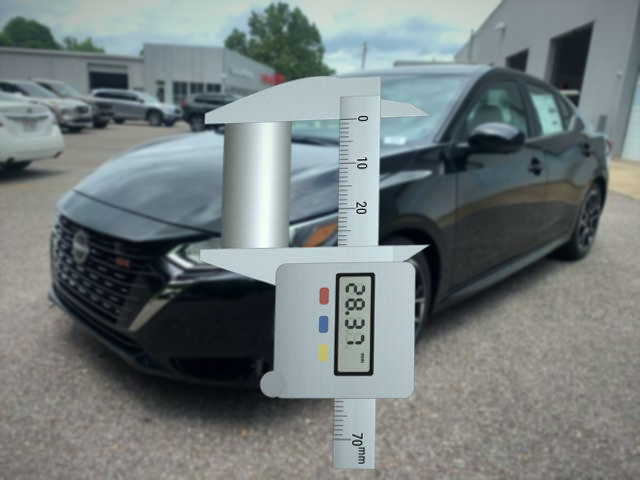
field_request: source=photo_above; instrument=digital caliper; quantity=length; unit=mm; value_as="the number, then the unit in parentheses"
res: 28.37 (mm)
